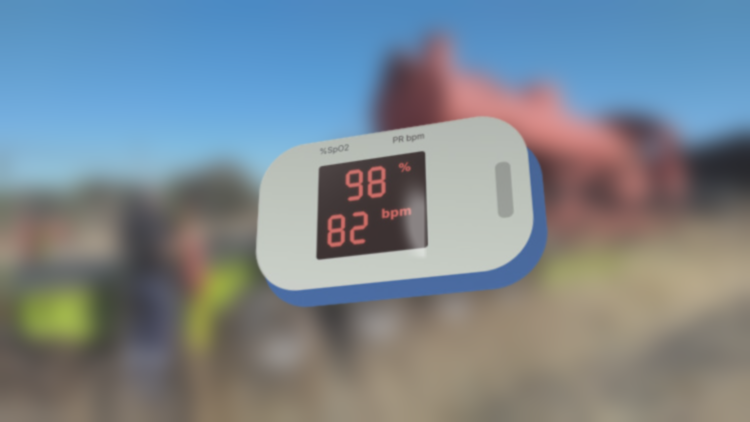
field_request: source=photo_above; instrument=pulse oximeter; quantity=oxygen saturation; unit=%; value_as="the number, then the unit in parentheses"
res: 98 (%)
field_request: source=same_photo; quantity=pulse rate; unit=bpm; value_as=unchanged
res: 82 (bpm)
